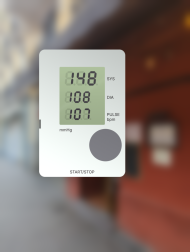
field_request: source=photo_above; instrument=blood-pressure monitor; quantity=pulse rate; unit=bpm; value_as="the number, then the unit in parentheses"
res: 107 (bpm)
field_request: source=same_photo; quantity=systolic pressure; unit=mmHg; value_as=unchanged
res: 148 (mmHg)
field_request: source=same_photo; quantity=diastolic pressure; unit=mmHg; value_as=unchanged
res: 108 (mmHg)
